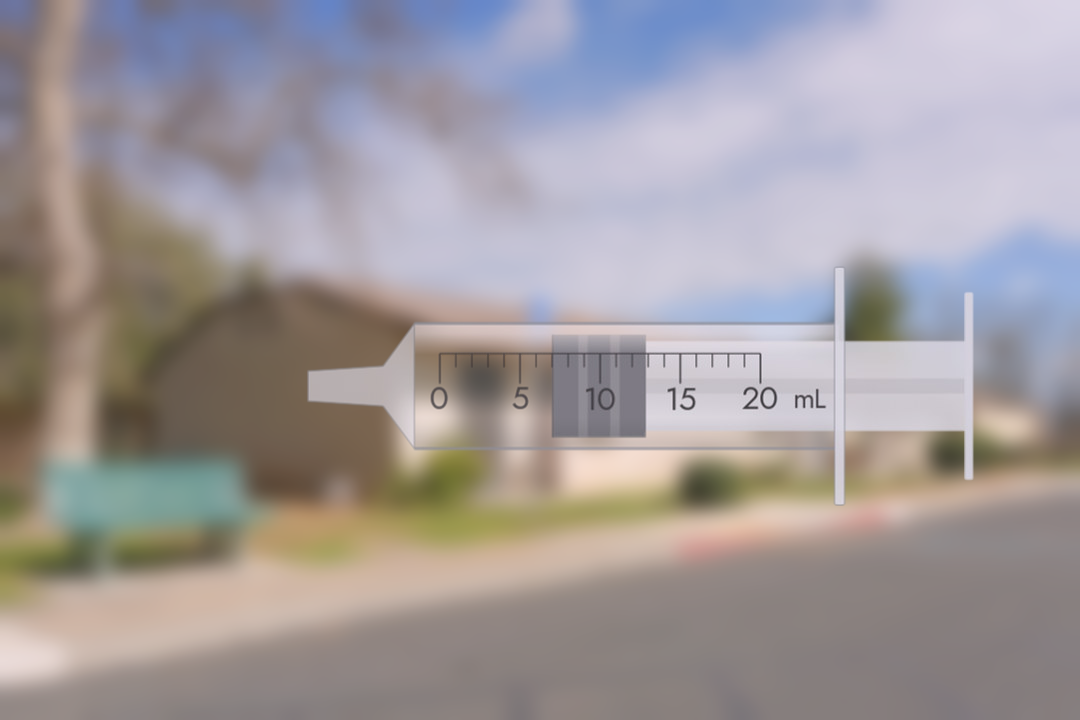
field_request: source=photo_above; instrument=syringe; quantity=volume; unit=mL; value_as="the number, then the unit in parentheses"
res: 7 (mL)
